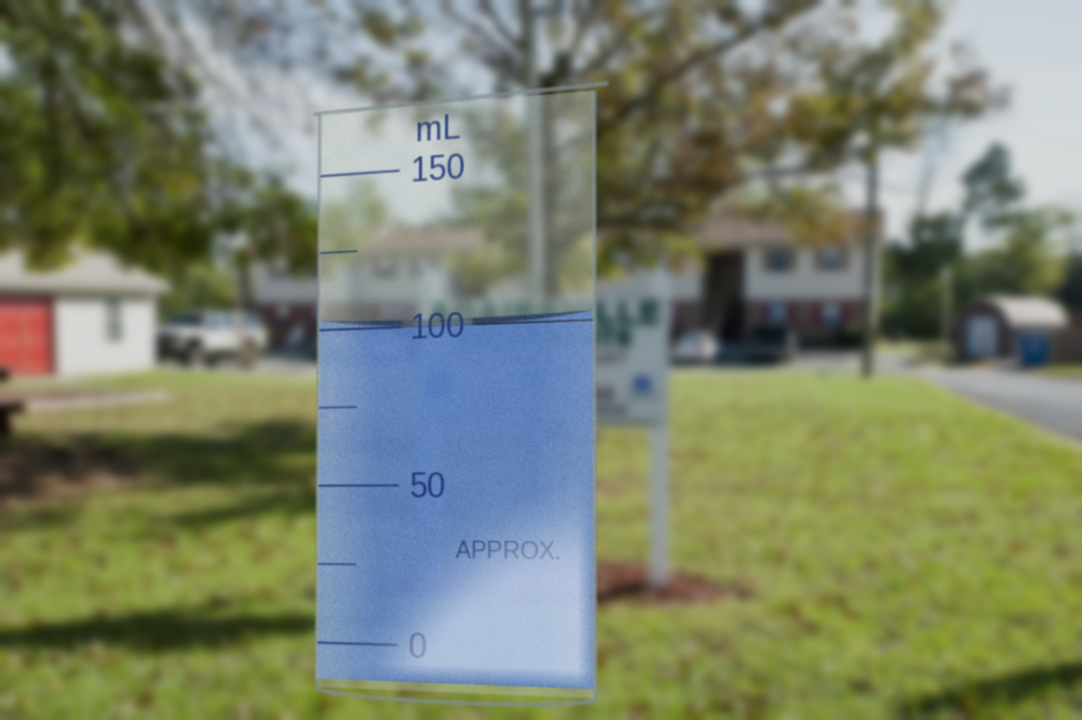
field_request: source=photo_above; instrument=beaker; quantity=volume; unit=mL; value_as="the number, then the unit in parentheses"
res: 100 (mL)
